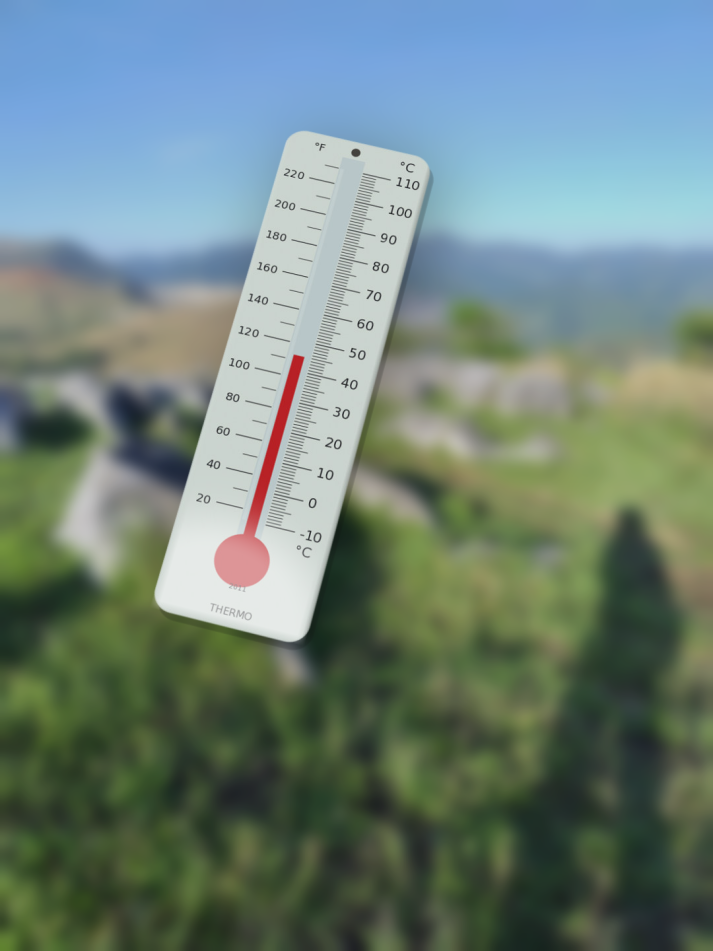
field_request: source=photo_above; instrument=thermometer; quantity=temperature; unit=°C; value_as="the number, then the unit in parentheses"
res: 45 (°C)
